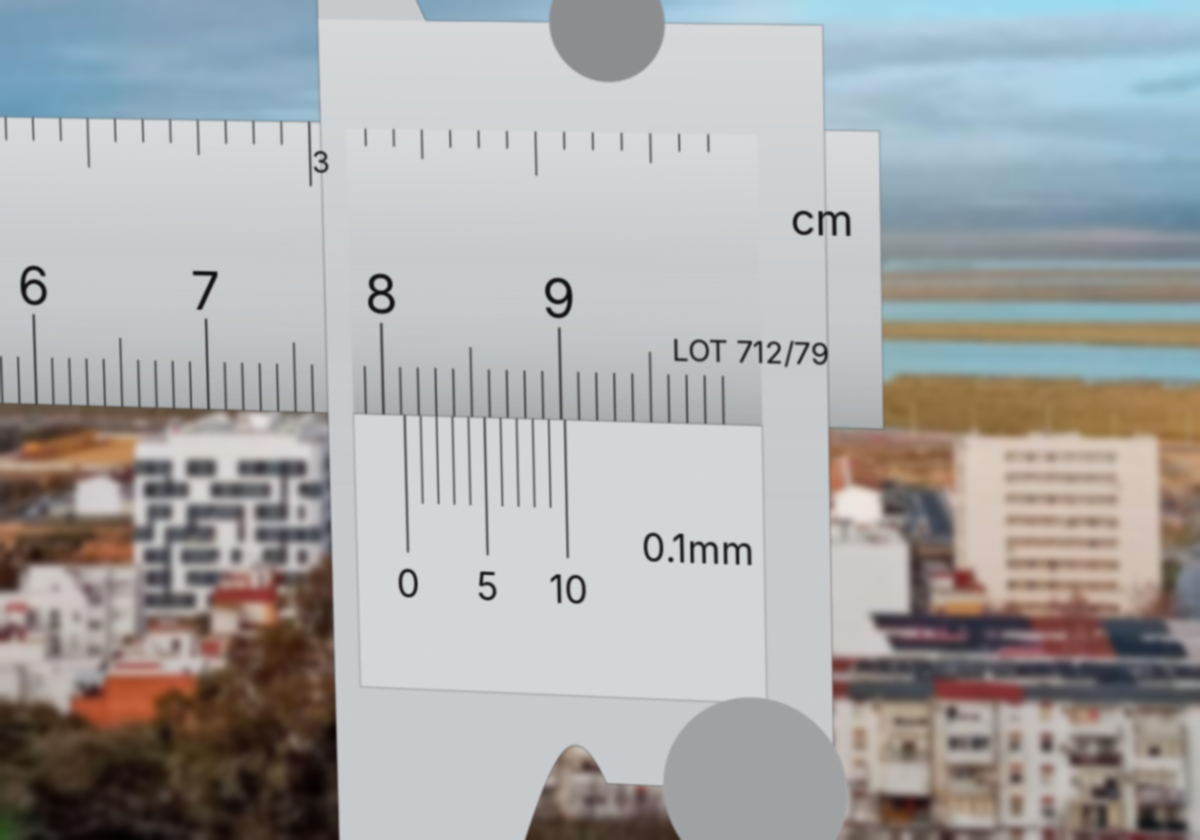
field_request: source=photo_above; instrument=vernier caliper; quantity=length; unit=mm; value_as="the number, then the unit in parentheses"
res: 81.2 (mm)
